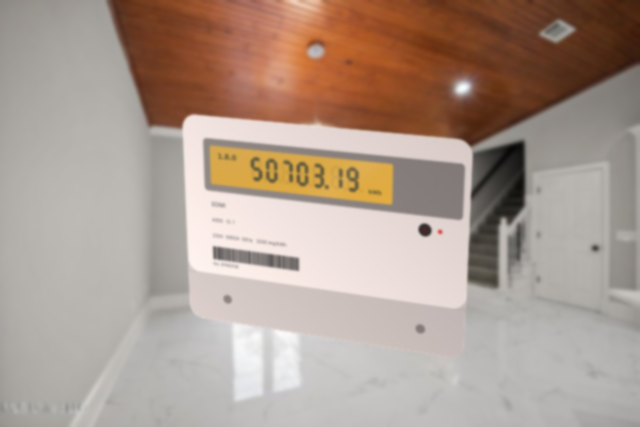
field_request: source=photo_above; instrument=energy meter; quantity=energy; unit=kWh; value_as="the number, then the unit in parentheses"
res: 50703.19 (kWh)
